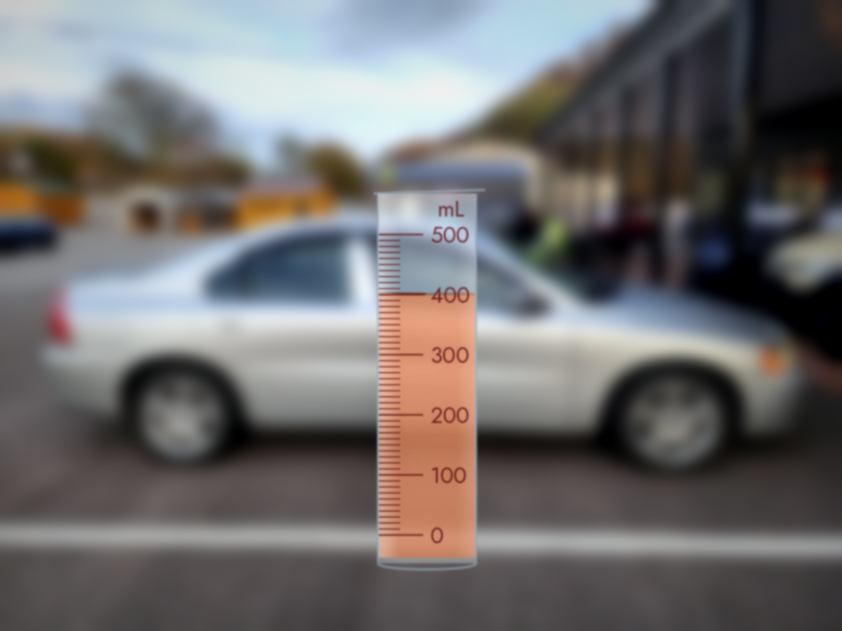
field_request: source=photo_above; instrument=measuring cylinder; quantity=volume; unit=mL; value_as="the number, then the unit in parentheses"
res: 400 (mL)
